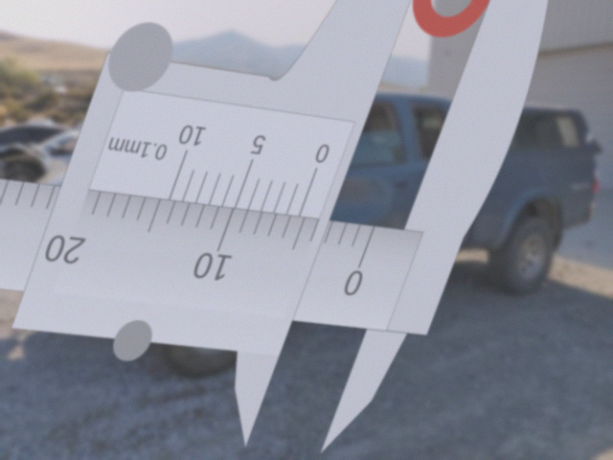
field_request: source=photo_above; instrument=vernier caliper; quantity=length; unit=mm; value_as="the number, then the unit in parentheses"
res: 5.4 (mm)
